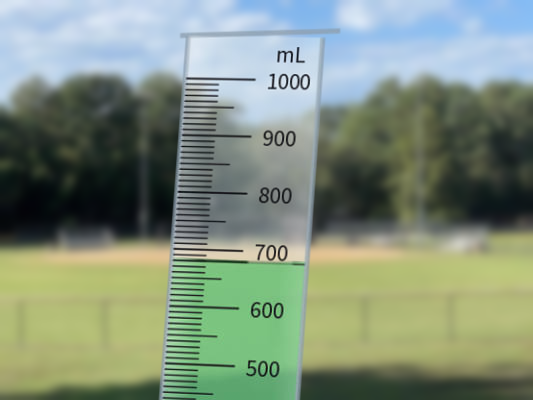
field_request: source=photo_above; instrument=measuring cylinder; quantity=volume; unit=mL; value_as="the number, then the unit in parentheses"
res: 680 (mL)
